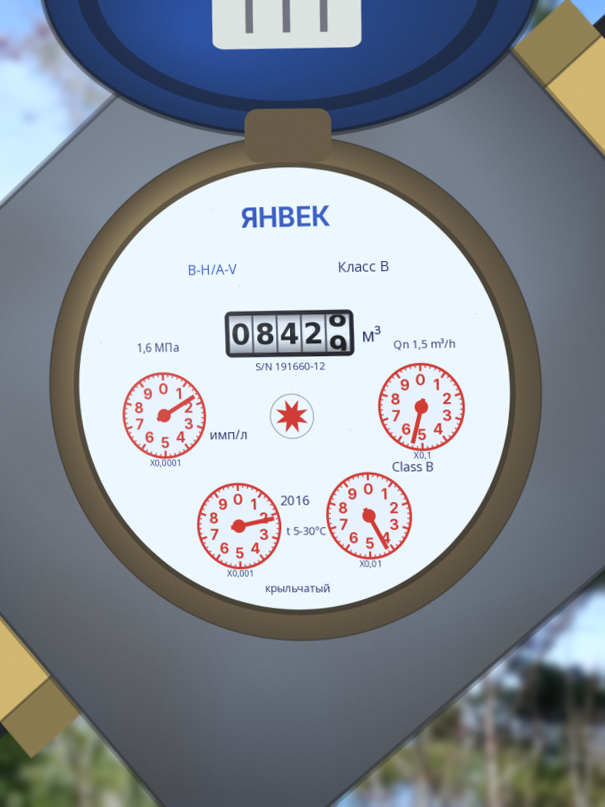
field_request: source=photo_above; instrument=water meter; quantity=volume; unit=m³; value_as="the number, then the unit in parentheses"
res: 8428.5421 (m³)
